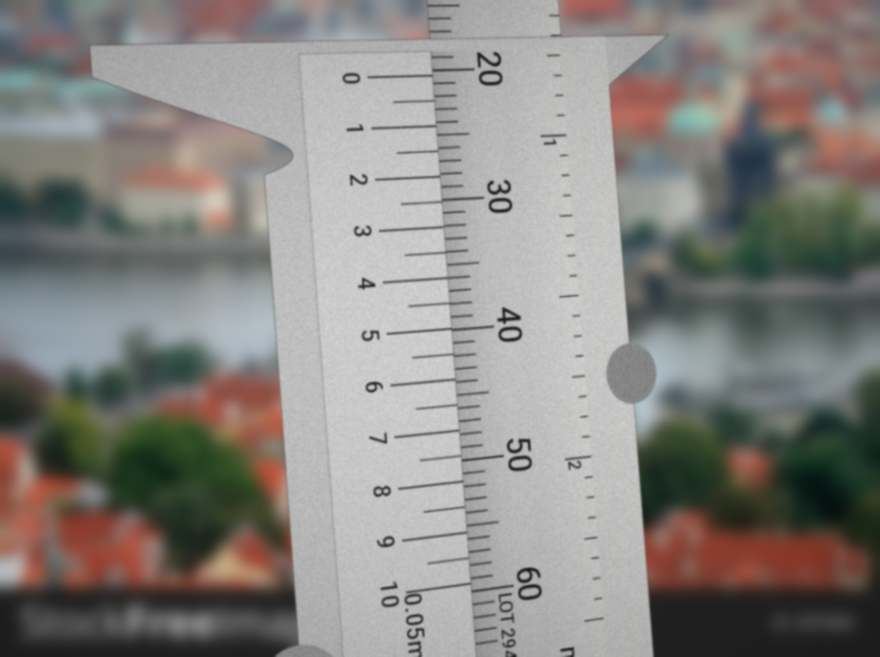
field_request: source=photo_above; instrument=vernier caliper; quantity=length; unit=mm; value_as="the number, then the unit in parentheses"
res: 20.4 (mm)
